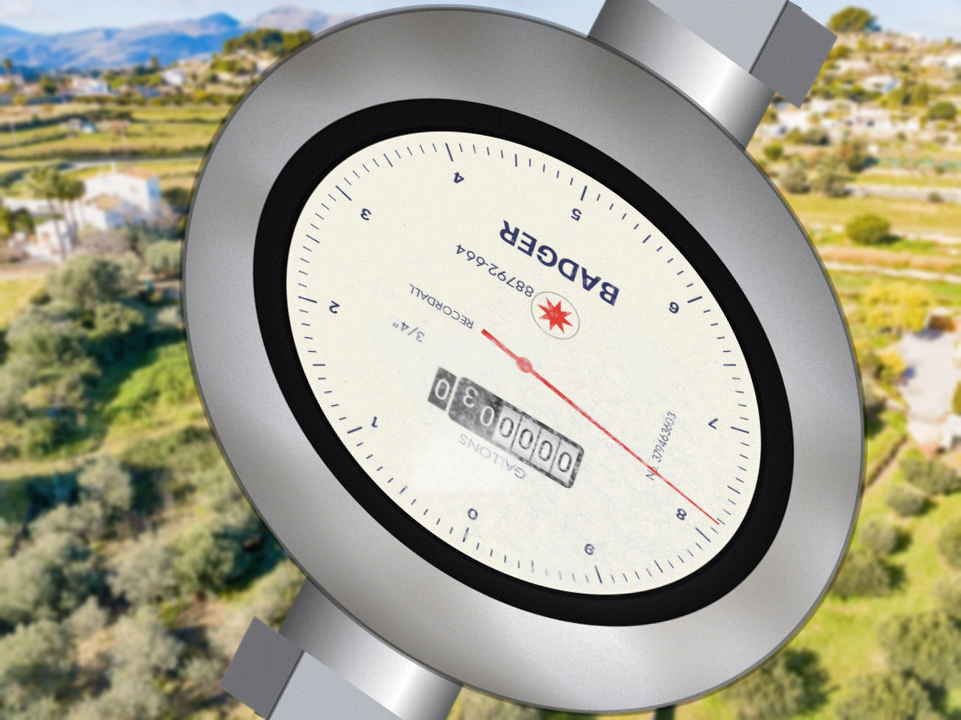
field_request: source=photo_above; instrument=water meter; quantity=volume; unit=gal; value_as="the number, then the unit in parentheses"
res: 27.8 (gal)
